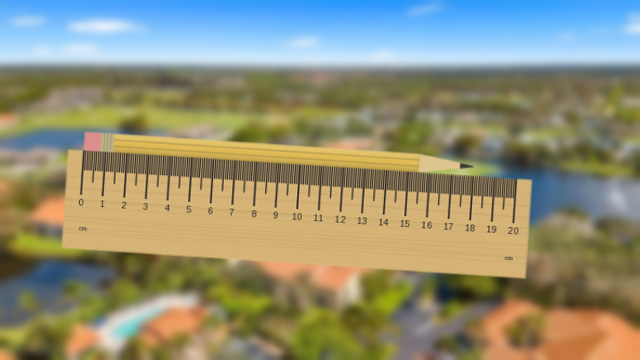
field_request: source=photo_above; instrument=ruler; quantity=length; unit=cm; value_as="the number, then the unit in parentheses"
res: 18 (cm)
